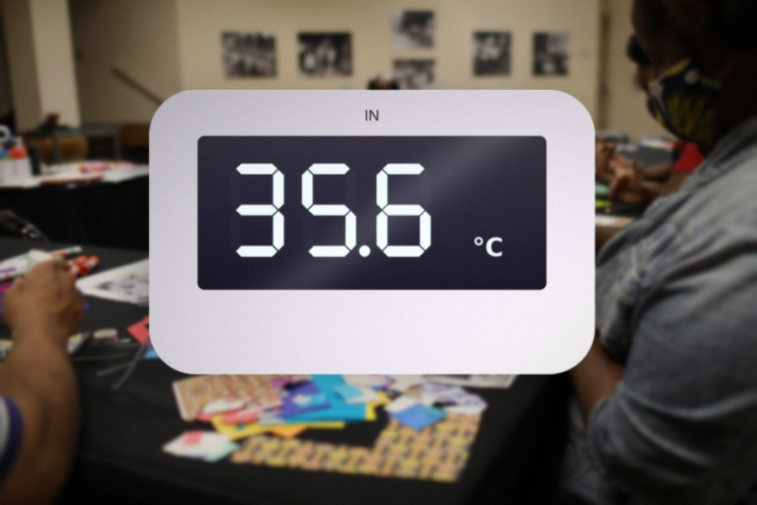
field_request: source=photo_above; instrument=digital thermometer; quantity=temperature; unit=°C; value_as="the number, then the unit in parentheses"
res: 35.6 (°C)
